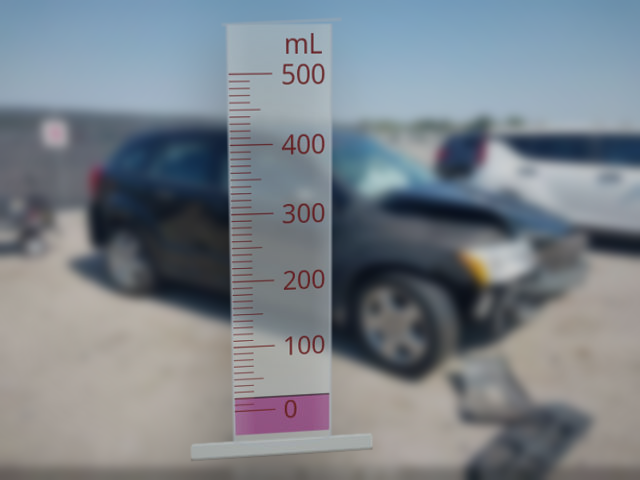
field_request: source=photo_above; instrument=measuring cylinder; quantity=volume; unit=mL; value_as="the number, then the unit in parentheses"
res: 20 (mL)
